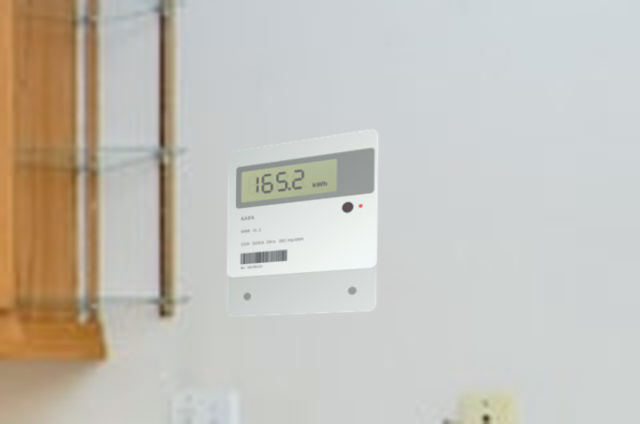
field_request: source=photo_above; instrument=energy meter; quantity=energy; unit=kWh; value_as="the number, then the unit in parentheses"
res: 165.2 (kWh)
